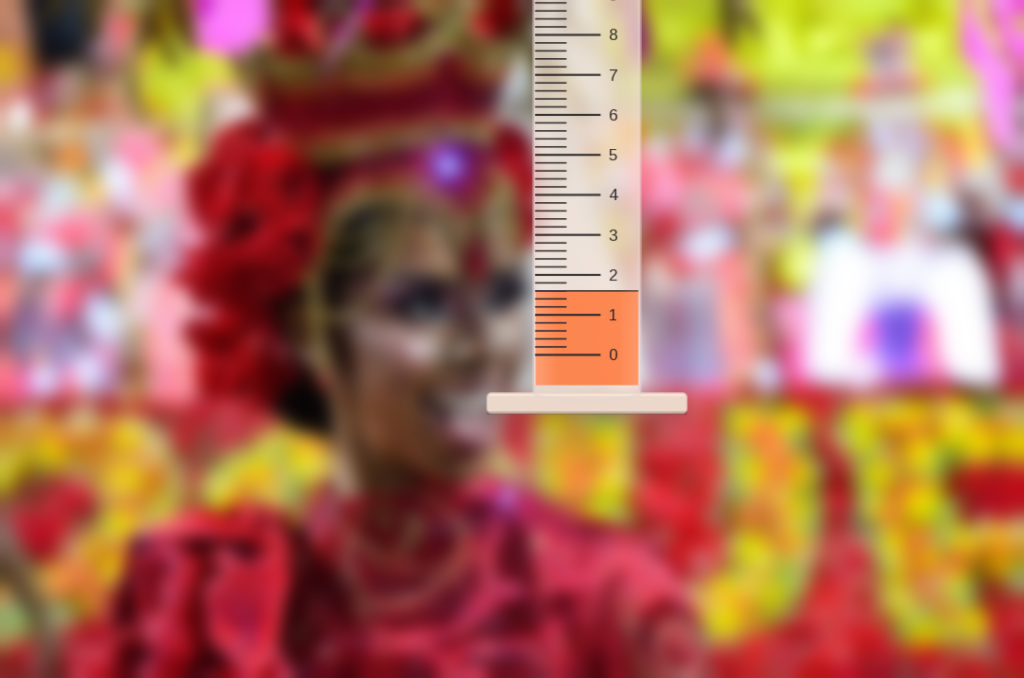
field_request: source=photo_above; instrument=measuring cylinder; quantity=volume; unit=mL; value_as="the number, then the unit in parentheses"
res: 1.6 (mL)
